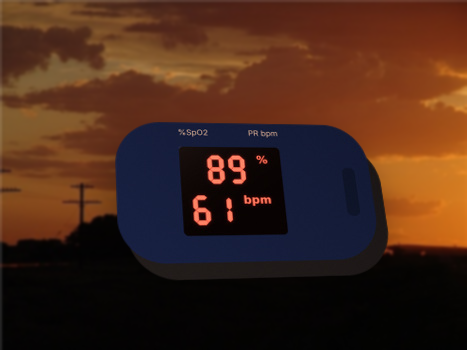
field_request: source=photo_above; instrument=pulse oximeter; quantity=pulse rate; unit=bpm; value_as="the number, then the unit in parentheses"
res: 61 (bpm)
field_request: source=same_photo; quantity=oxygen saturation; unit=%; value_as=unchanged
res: 89 (%)
